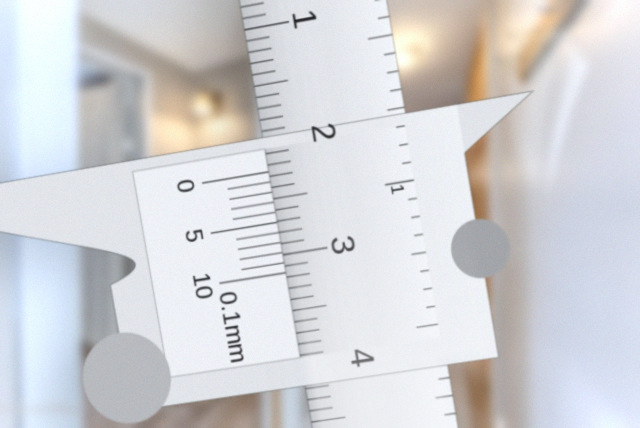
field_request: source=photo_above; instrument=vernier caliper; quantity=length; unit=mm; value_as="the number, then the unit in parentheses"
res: 22.6 (mm)
